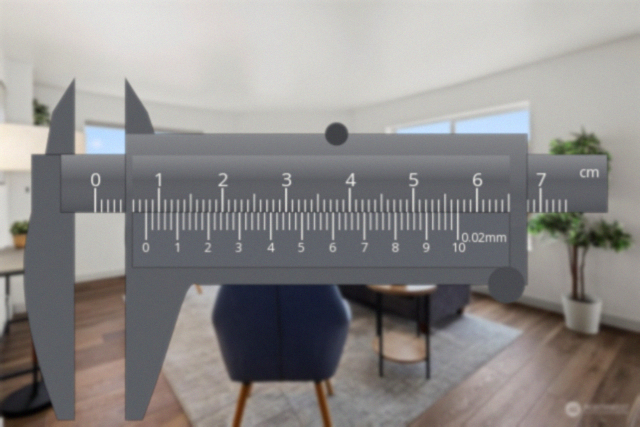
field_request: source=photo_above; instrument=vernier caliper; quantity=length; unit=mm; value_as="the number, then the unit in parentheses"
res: 8.0 (mm)
